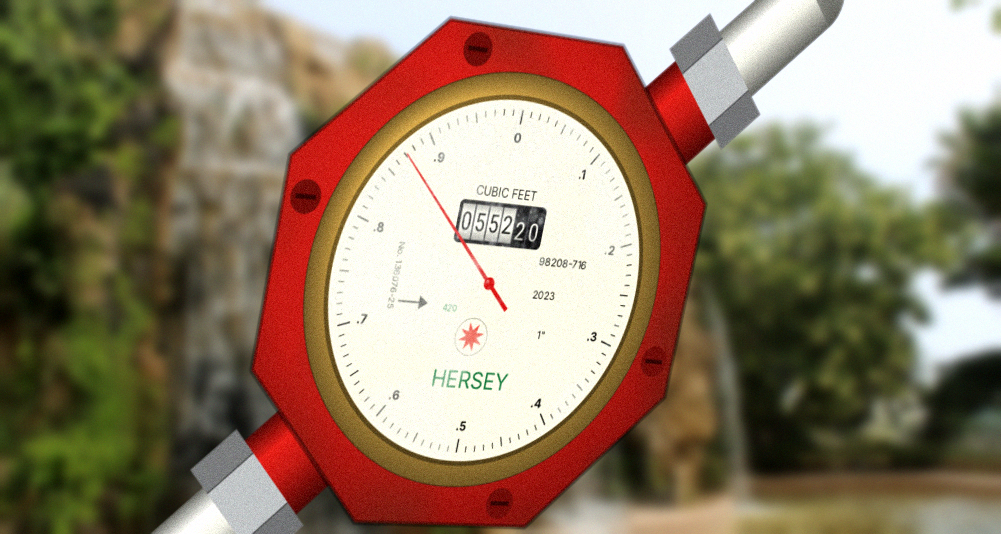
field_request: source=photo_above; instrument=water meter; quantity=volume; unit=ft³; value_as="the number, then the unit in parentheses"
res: 55219.87 (ft³)
